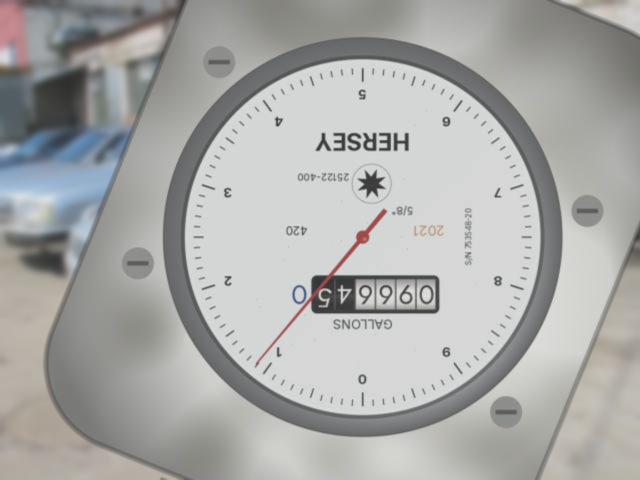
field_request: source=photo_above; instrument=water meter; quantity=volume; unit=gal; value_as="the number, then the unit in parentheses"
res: 966451.1 (gal)
